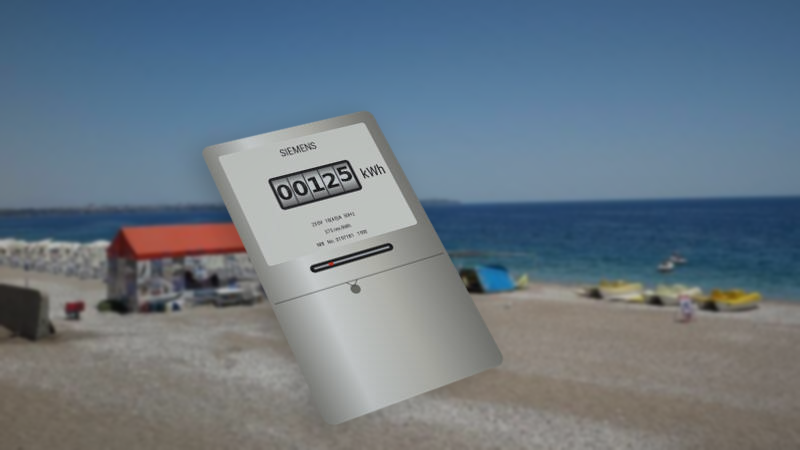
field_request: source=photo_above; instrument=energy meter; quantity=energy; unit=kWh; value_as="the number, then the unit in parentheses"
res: 125 (kWh)
